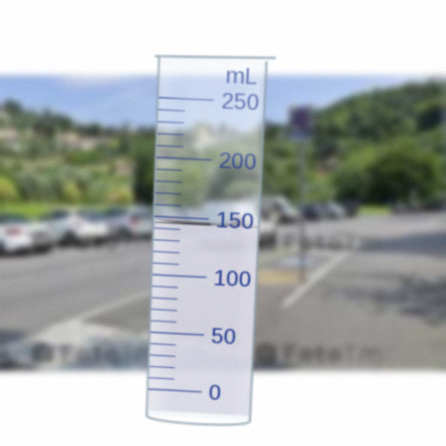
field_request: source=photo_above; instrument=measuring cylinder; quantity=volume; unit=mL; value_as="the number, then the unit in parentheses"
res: 145 (mL)
